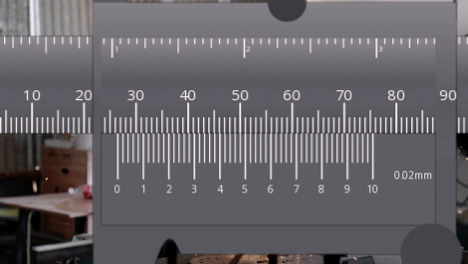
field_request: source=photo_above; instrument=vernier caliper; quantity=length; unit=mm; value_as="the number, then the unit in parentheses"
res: 26.5 (mm)
